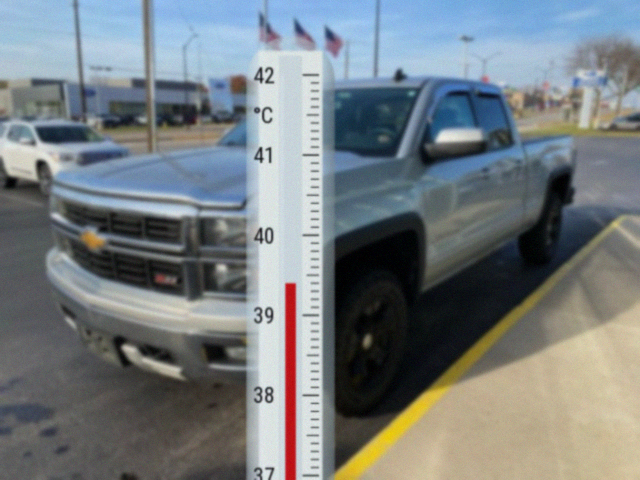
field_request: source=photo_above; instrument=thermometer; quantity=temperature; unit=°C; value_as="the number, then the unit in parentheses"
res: 39.4 (°C)
